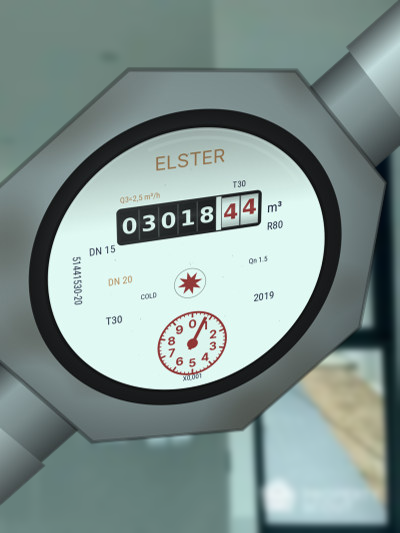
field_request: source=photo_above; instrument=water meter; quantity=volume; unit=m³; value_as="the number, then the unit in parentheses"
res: 3018.440 (m³)
